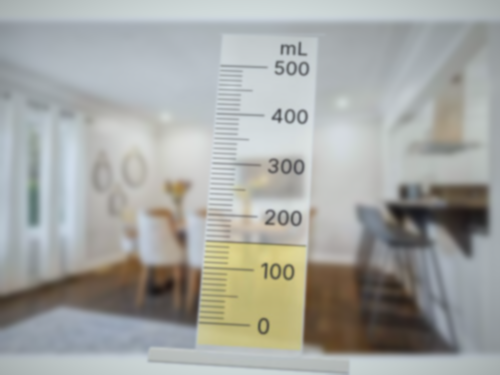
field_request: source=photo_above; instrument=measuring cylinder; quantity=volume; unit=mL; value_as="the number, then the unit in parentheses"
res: 150 (mL)
